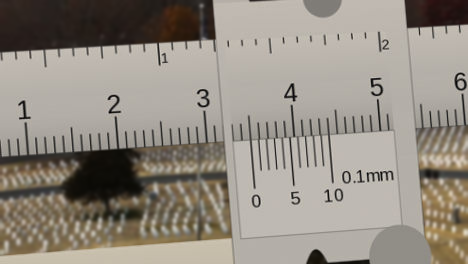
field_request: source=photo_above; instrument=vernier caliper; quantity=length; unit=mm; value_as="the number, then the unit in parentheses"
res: 35.0 (mm)
